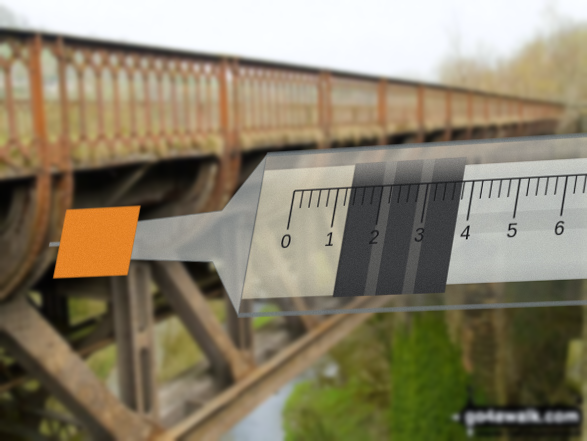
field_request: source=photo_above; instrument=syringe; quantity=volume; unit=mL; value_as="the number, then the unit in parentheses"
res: 1.3 (mL)
